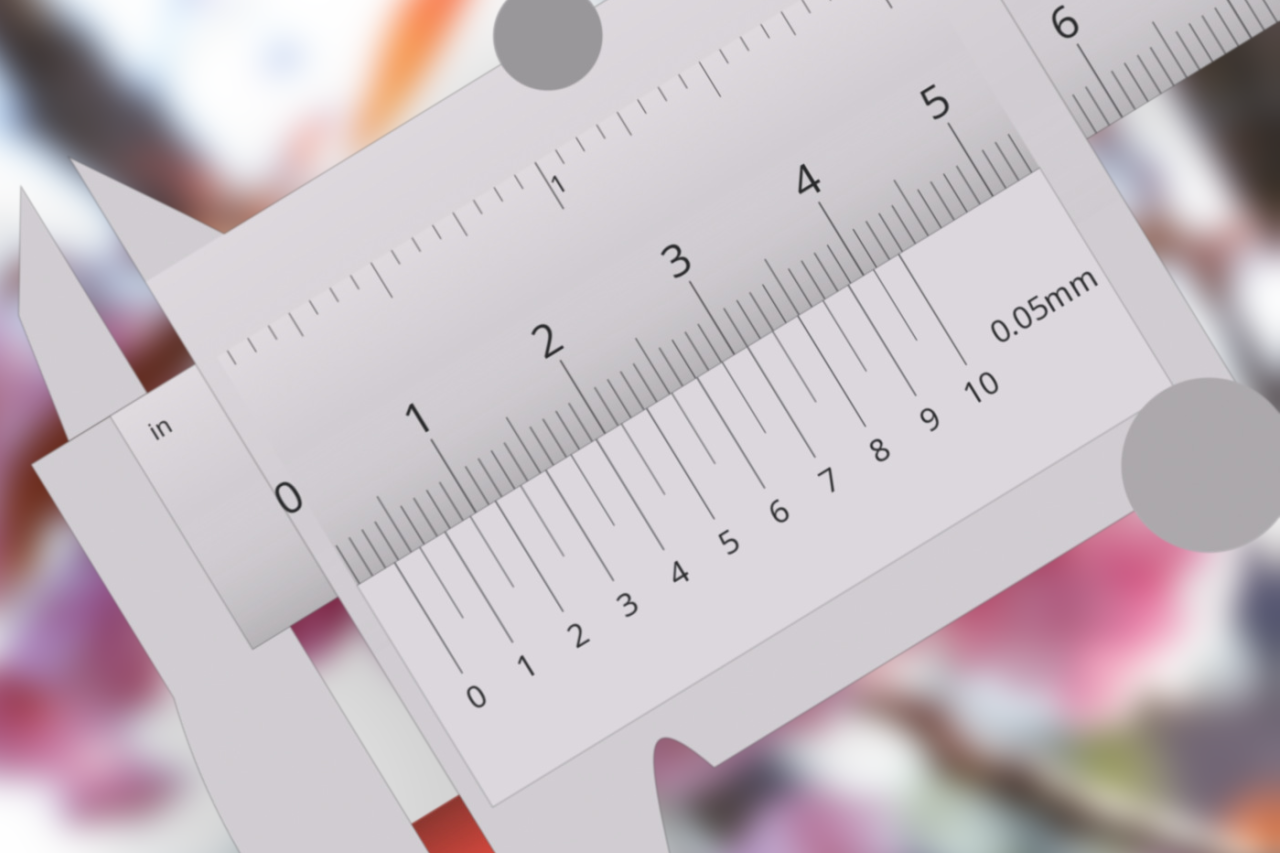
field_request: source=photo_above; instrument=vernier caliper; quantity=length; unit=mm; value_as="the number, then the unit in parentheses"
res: 3.7 (mm)
